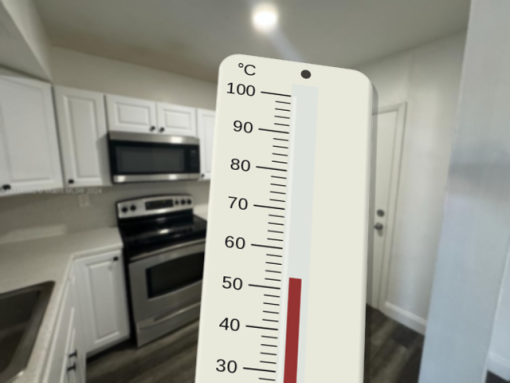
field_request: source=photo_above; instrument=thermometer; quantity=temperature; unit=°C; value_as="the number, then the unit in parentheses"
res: 53 (°C)
